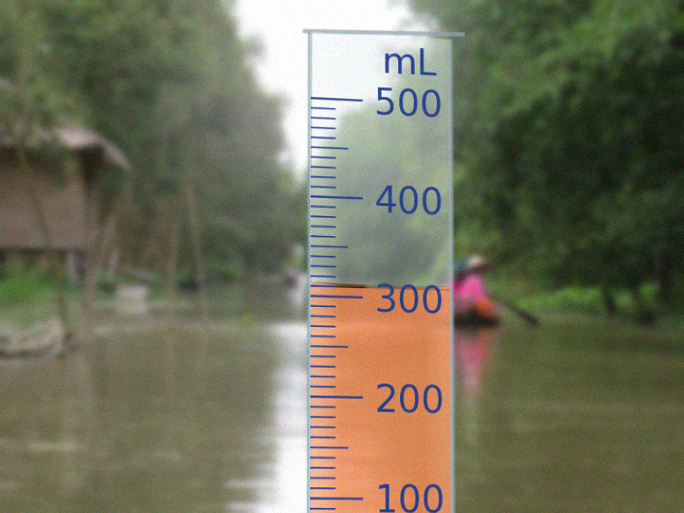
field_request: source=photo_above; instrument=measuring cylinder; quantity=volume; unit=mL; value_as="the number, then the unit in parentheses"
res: 310 (mL)
